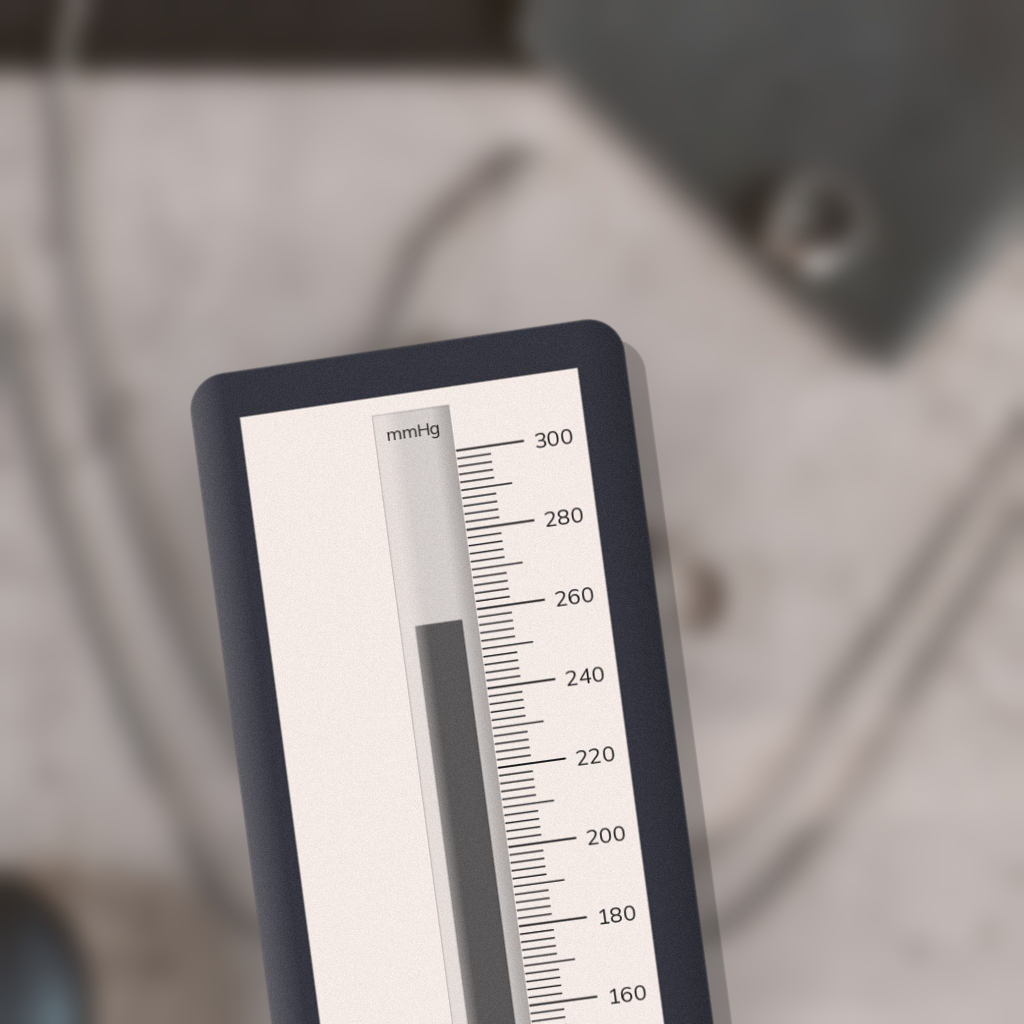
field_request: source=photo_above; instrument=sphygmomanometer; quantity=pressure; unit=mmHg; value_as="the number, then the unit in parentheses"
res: 258 (mmHg)
